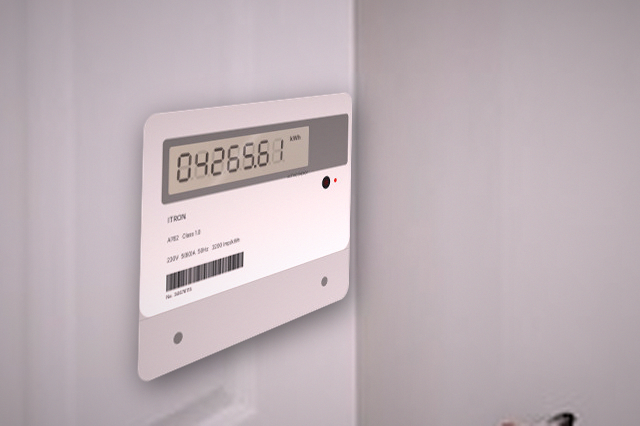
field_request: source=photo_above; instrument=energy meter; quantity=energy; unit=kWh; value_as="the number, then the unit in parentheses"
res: 4265.61 (kWh)
